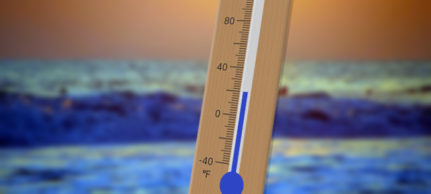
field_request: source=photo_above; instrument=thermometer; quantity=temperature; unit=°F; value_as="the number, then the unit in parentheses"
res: 20 (°F)
